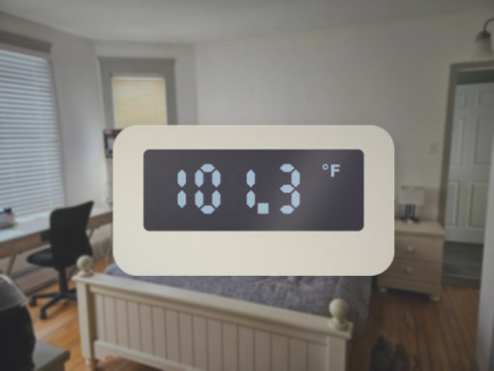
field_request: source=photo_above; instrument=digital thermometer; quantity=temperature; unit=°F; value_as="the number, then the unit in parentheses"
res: 101.3 (°F)
